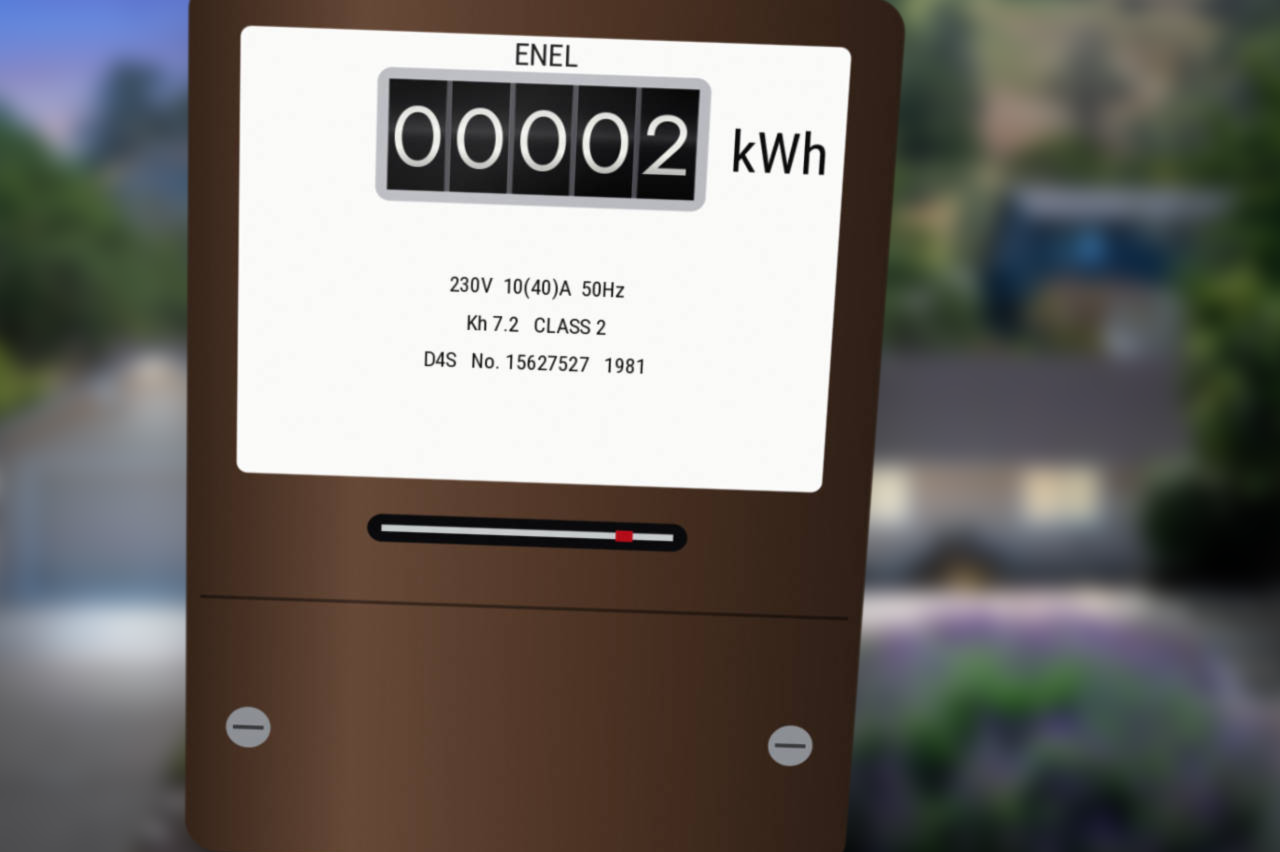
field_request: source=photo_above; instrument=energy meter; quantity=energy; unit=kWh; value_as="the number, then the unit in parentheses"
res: 2 (kWh)
